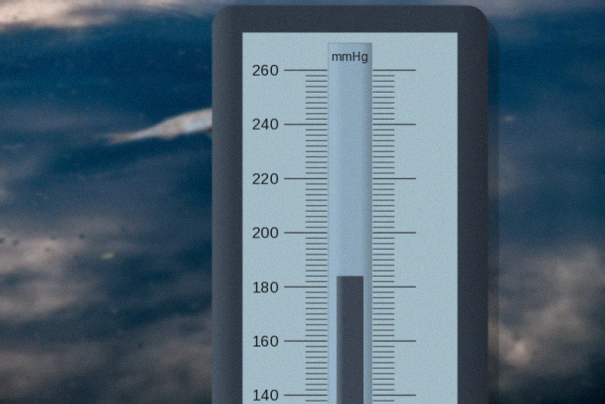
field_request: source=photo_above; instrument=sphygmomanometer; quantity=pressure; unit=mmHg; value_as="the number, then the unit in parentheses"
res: 184 (mmHg)
